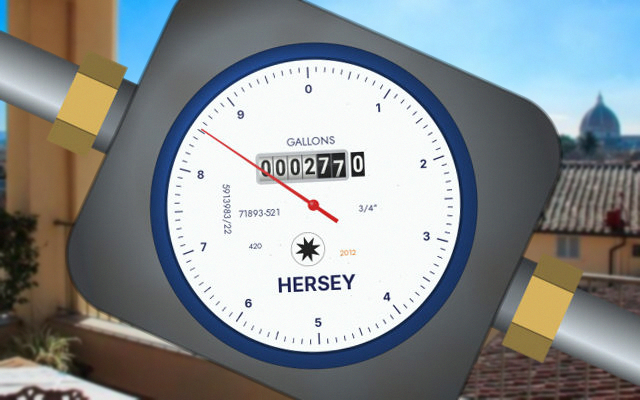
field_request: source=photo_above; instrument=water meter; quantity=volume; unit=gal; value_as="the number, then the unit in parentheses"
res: 2768.5 (gal)
